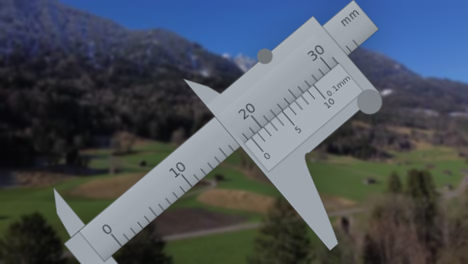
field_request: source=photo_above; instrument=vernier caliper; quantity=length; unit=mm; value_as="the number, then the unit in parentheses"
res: 18.4 (mm)
